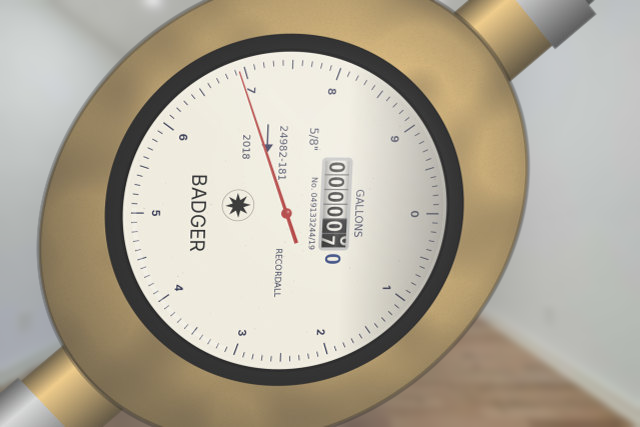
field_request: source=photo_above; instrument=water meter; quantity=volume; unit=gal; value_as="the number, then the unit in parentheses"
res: 66.9 (gal)
